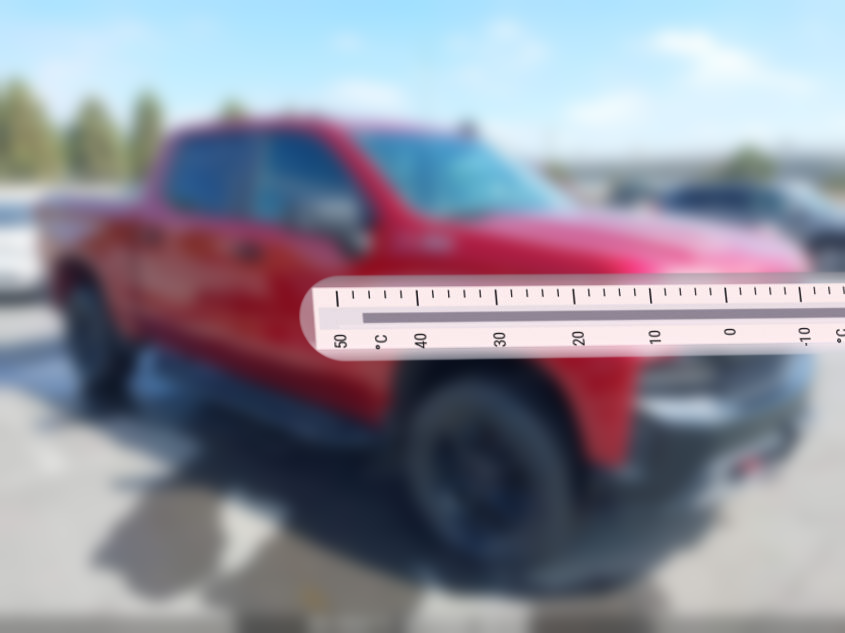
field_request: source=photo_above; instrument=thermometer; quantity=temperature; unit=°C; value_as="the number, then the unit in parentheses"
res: 47 (°C)
